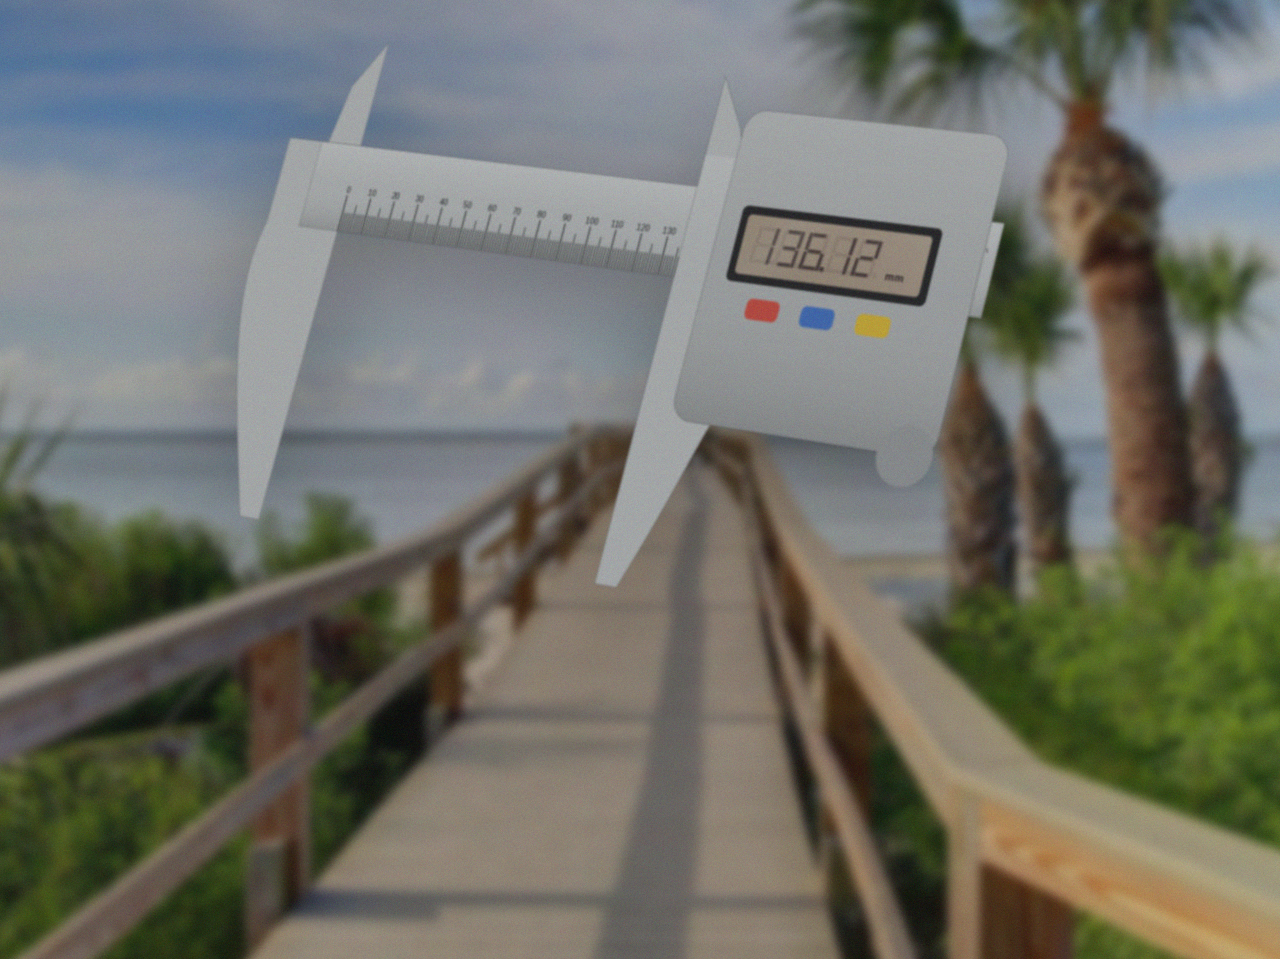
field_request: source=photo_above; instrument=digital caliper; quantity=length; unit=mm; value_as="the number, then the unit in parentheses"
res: 136.12 (mm)
